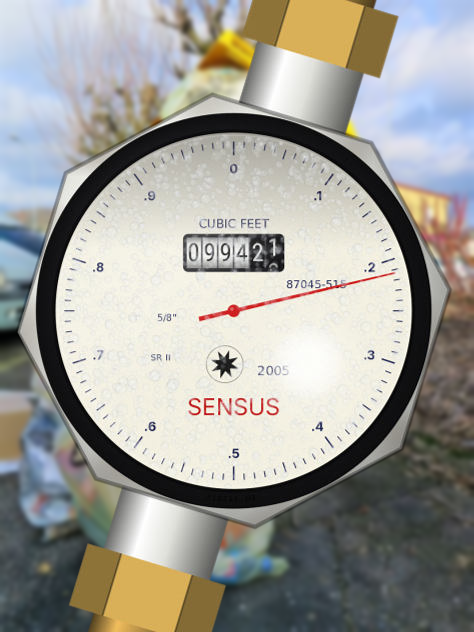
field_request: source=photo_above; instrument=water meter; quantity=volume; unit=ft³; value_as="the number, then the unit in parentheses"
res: 99421.21 (ft³)
